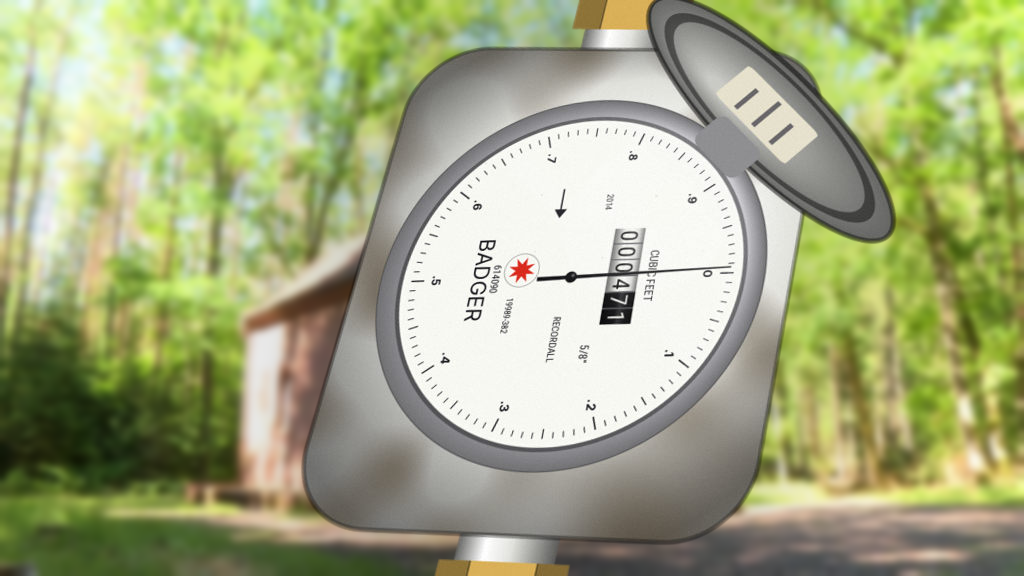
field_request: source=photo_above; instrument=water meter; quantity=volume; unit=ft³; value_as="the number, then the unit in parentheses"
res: 470.99 (ft³)
